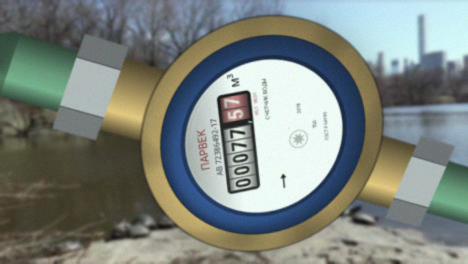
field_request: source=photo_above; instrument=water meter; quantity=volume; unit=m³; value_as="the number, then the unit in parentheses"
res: 77.57 (m³)
